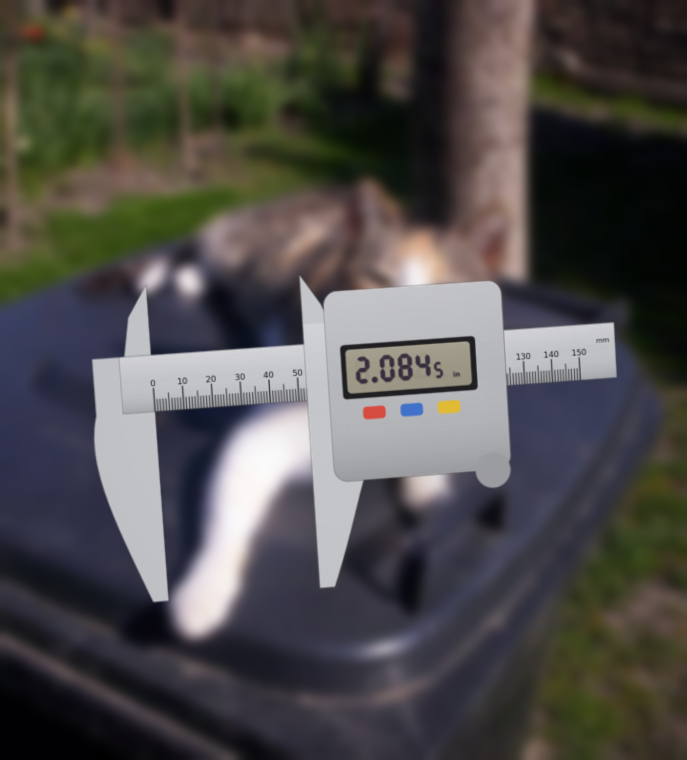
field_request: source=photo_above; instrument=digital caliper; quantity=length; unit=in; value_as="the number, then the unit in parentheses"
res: 2.0845 (in)
